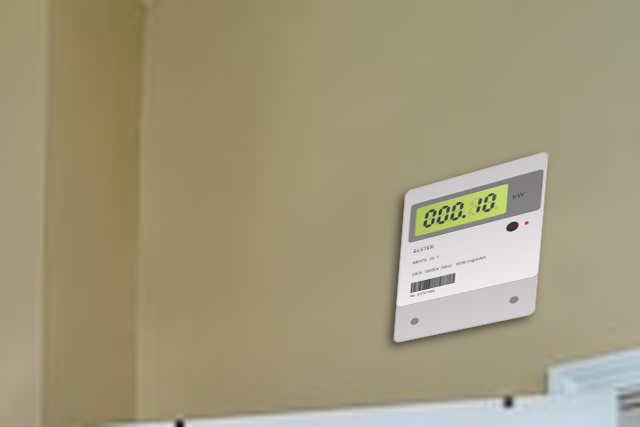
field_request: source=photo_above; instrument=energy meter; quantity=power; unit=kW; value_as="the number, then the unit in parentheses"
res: 0.10 (kW)
